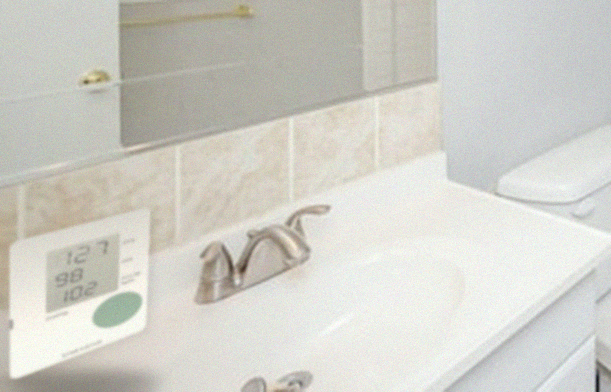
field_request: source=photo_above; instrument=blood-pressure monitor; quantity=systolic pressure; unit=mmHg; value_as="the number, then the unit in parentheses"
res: 127 (mmHg)
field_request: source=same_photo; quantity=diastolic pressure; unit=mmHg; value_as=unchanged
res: 98 (mmHg)
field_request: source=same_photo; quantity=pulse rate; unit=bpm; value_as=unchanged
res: 102 (bpm)
